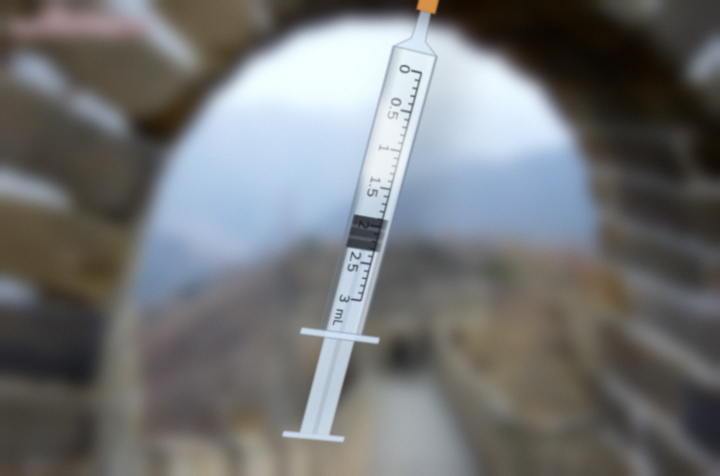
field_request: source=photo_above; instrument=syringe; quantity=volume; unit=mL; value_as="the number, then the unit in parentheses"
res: 1.9 (mL)
